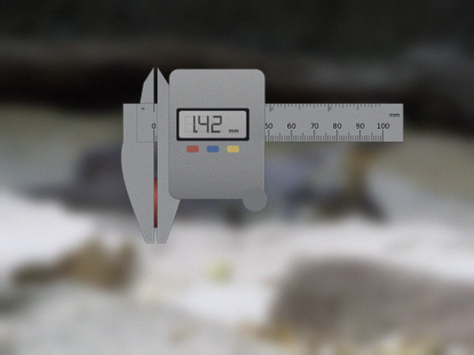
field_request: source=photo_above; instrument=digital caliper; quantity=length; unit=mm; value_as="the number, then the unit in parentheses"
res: 1.42 (mm)
